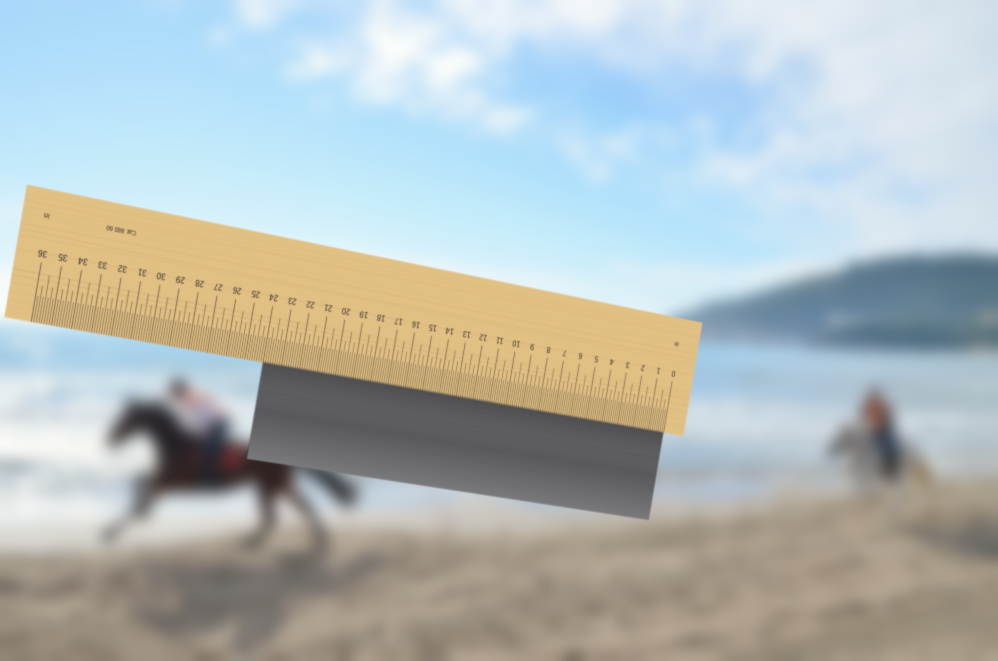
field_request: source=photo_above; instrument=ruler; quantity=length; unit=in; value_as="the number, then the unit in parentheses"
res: 24 (in)
